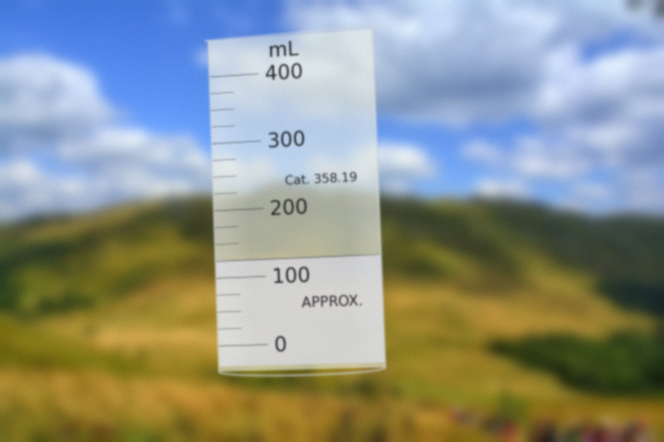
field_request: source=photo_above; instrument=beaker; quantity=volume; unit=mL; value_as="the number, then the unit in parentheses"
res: 125 (mL)
